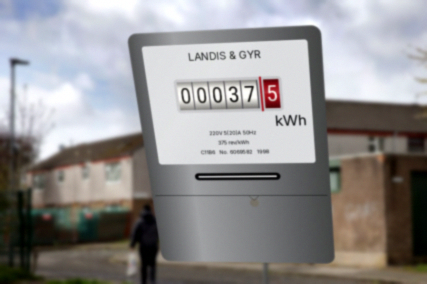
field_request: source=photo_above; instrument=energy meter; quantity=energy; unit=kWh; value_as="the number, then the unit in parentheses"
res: 37.5 (kWh)
